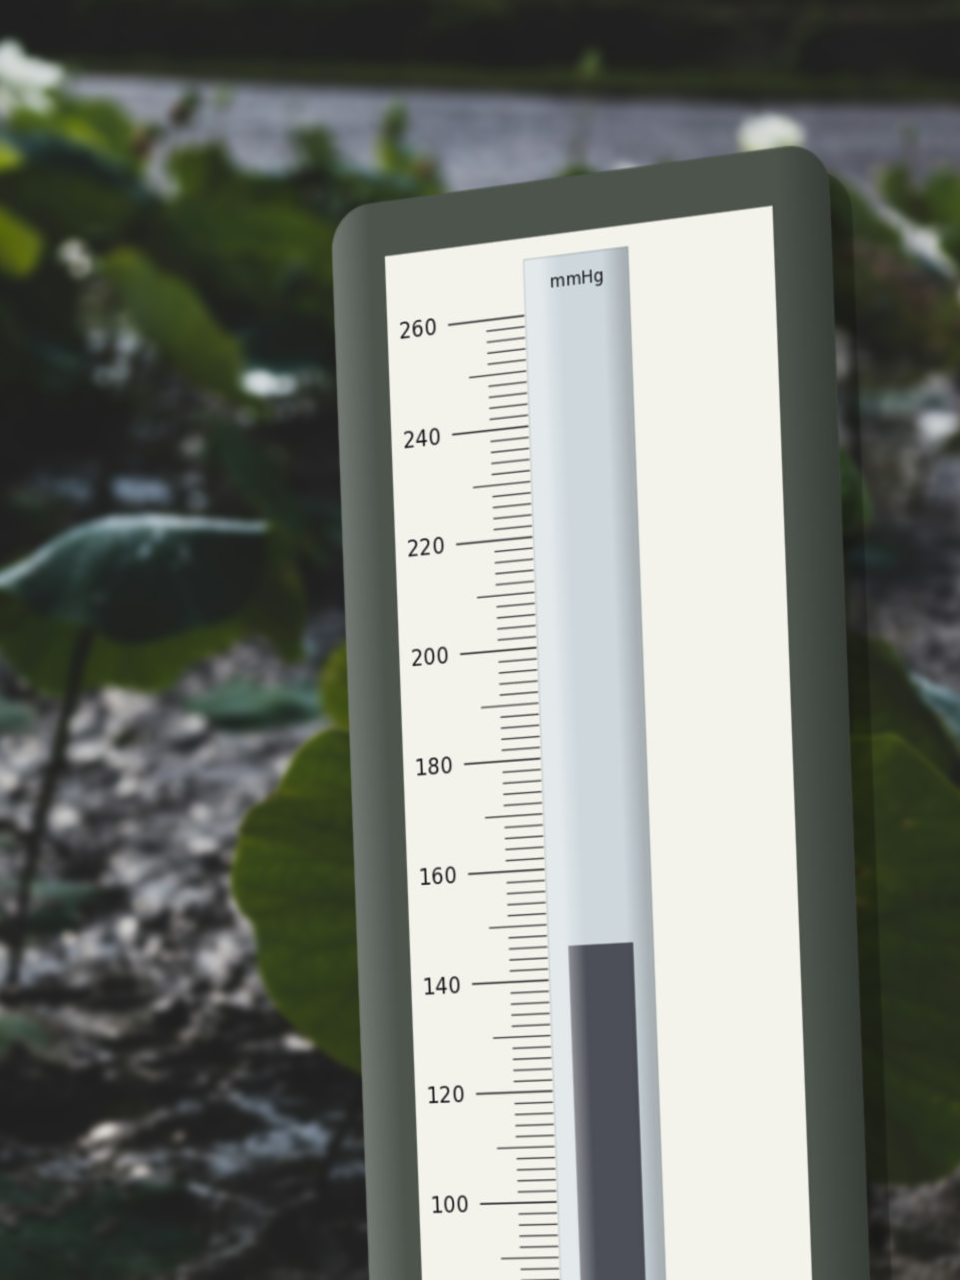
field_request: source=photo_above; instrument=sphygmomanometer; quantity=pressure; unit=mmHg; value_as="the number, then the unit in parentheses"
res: 146 (mmHg)
